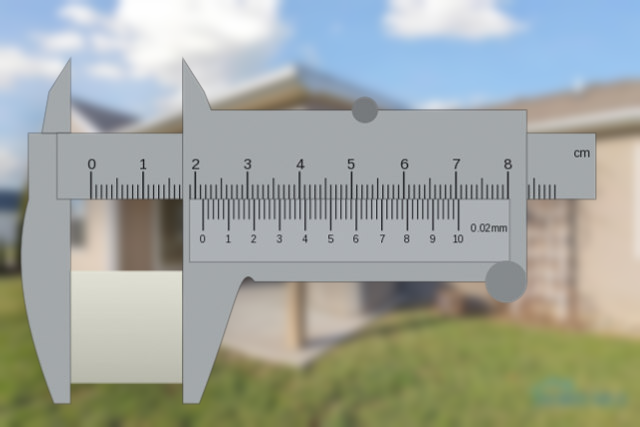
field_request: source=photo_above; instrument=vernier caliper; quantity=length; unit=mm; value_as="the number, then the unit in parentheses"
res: 21.5 (mm)
